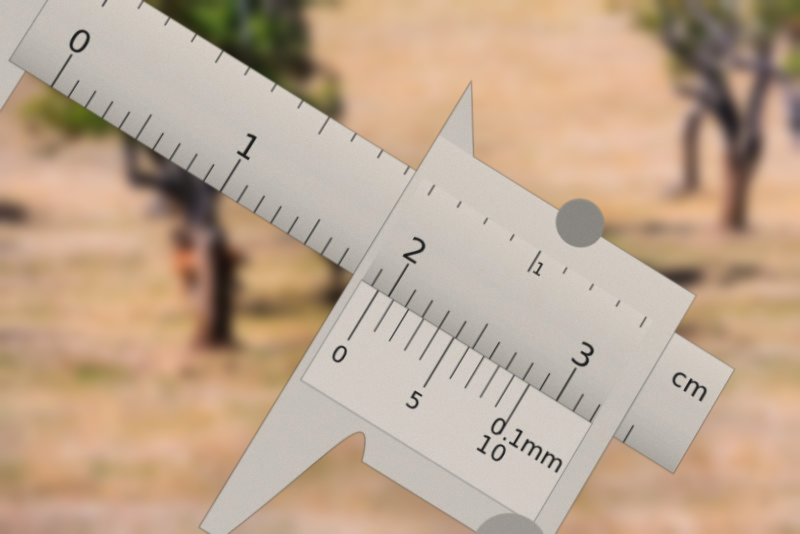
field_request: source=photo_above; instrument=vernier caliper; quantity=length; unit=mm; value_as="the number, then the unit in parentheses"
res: 19.4 (mm)
